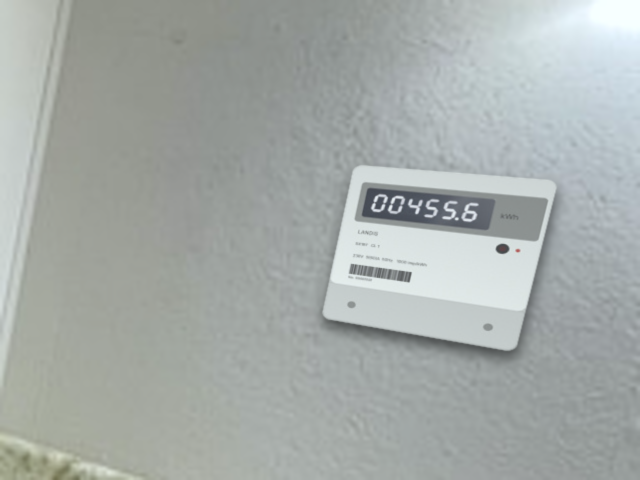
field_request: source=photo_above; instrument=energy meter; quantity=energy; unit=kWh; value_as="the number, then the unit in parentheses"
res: 455.6 (kWh)
